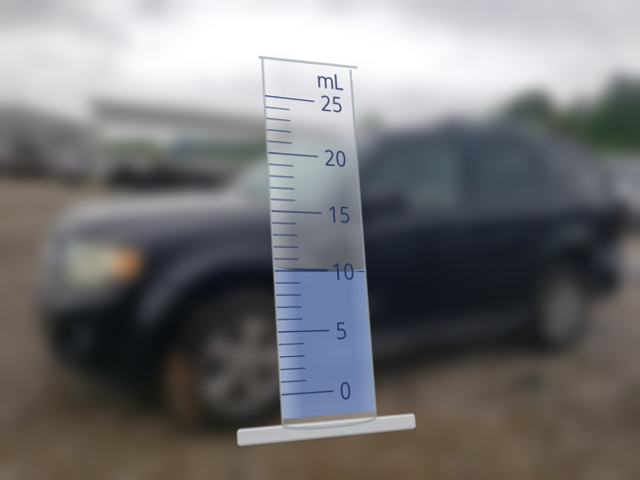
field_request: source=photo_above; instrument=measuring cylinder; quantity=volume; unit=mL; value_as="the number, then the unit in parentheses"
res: 10 (mL)
